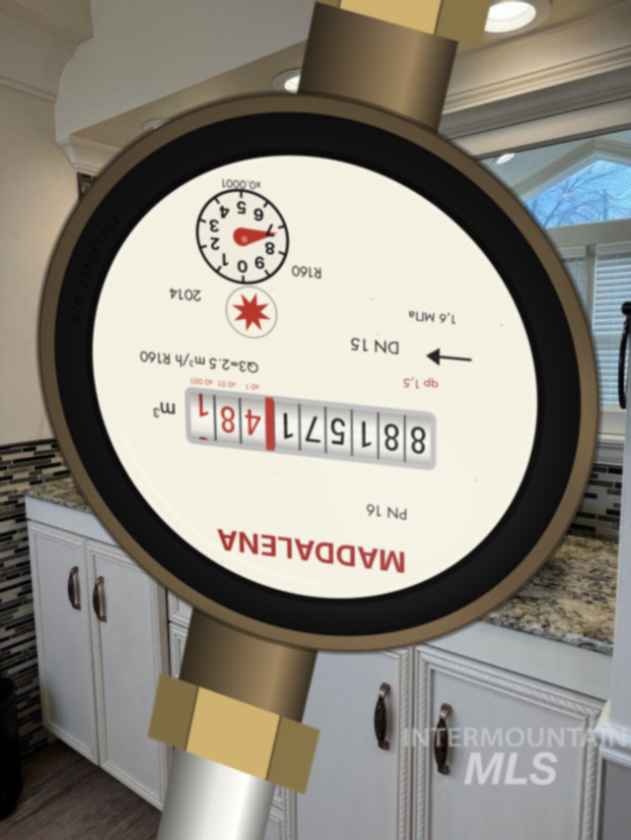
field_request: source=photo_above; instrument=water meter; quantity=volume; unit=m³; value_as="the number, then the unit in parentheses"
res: 881571.4807 (m³)
